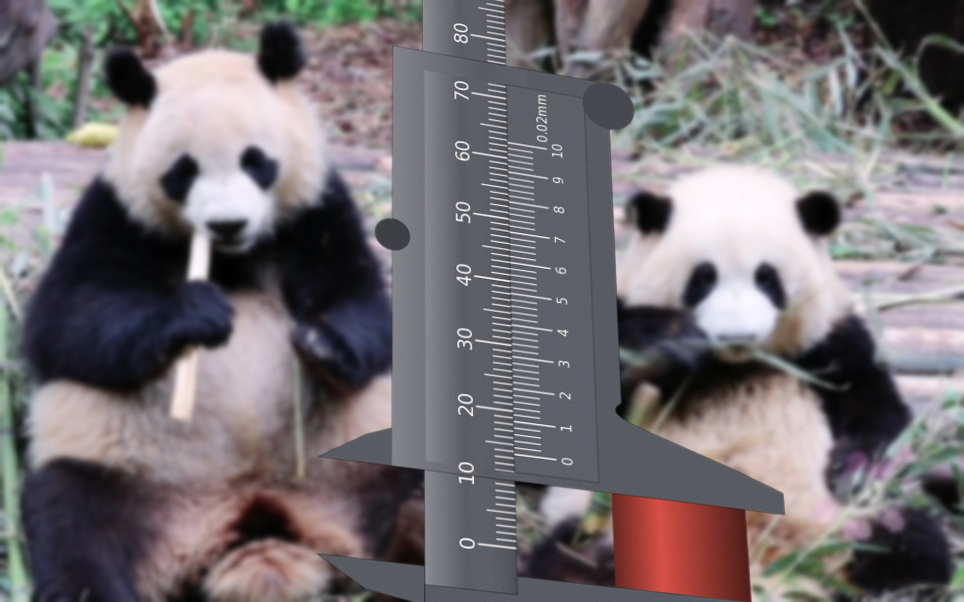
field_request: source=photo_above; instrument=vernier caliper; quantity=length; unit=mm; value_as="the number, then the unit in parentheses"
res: 13.6 (mm)
